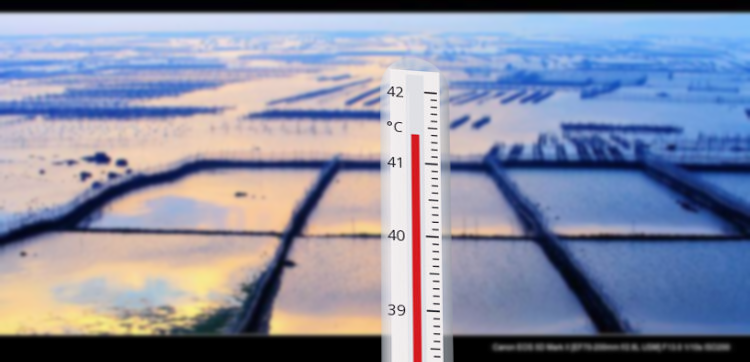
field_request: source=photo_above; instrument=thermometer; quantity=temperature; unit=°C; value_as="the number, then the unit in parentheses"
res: 41.4 (°C)
